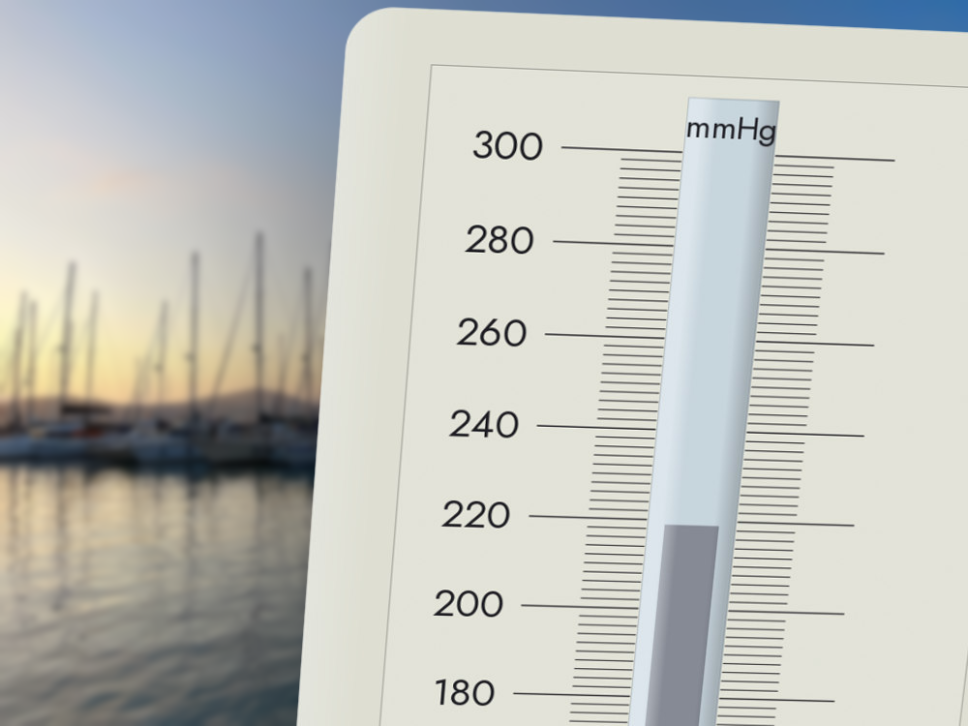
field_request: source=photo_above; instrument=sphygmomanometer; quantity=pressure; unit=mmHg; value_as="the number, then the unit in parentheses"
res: 219 (mmHg)
